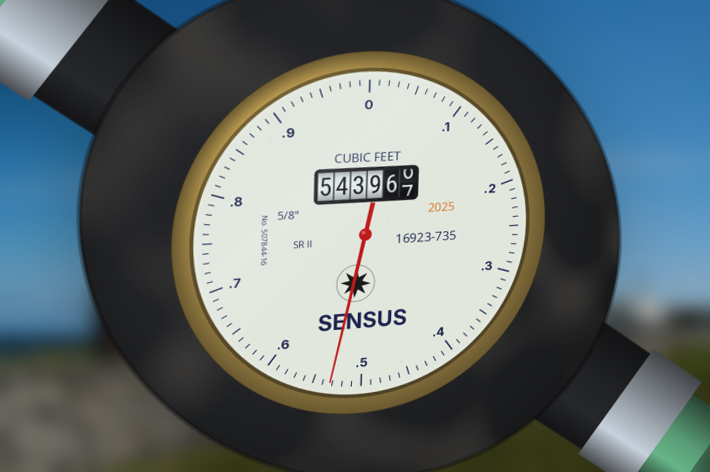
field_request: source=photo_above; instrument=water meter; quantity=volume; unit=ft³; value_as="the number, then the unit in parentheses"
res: 543966.53 (ft³)
